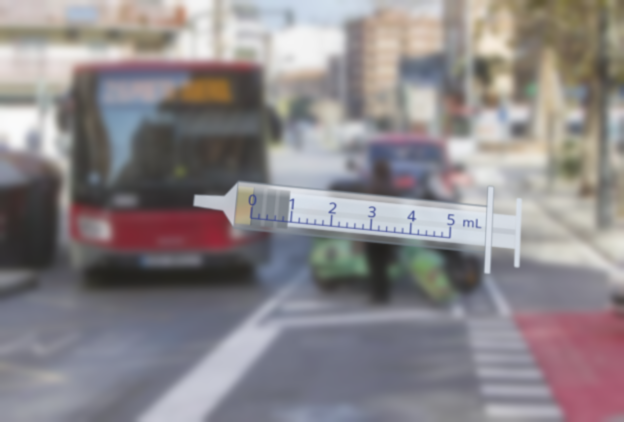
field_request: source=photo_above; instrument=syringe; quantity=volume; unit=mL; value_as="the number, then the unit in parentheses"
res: 0 (mL)
